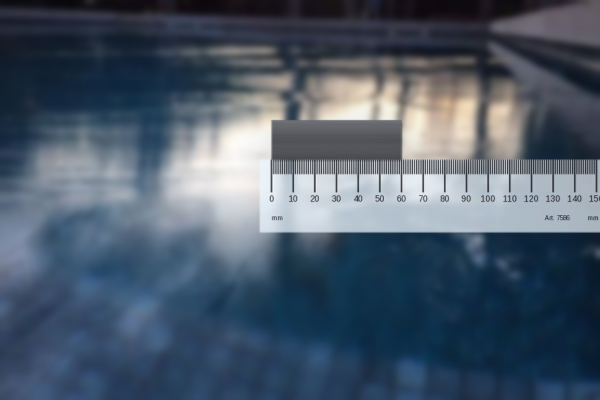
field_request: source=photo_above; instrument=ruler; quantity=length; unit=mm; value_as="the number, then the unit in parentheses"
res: 60 (mm)
